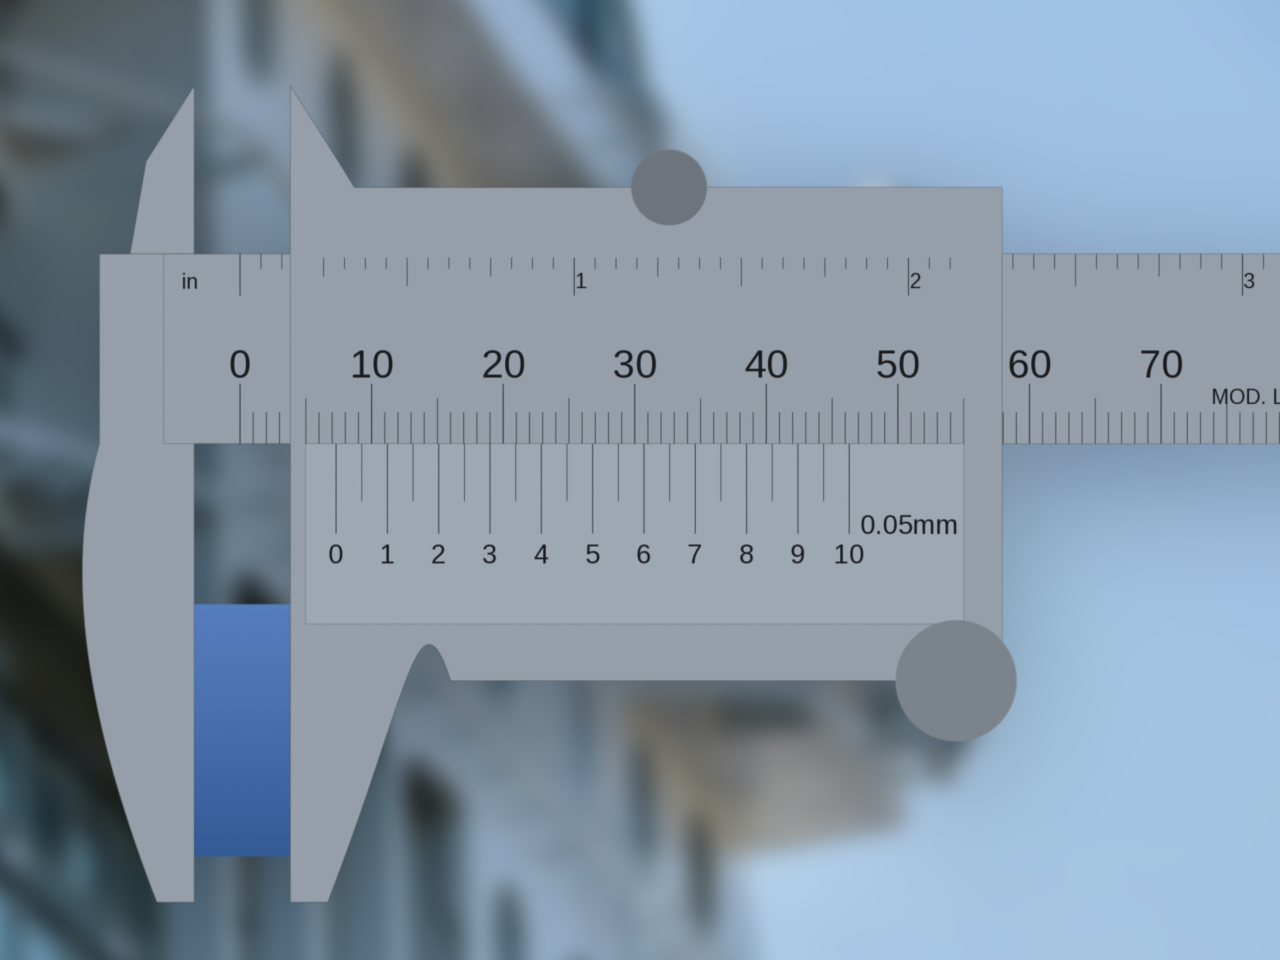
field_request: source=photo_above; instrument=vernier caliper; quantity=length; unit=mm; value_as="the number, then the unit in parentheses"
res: 7.3 (mm)
